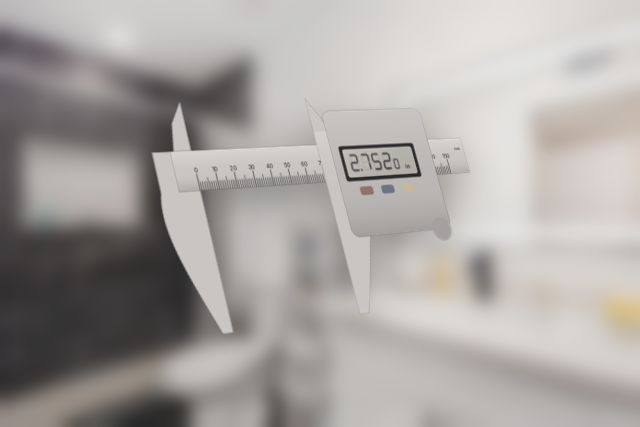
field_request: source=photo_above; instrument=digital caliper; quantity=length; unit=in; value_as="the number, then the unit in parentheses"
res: 2.7520 (in)
